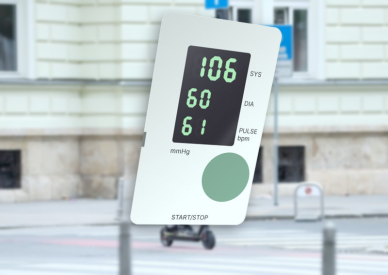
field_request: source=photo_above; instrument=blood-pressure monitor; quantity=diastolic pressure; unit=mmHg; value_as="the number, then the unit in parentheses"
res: 60 (mmHg)
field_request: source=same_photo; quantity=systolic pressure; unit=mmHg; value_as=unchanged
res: 106 (mmHg)
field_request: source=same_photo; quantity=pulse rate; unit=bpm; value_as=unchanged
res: 61 (bpm)
